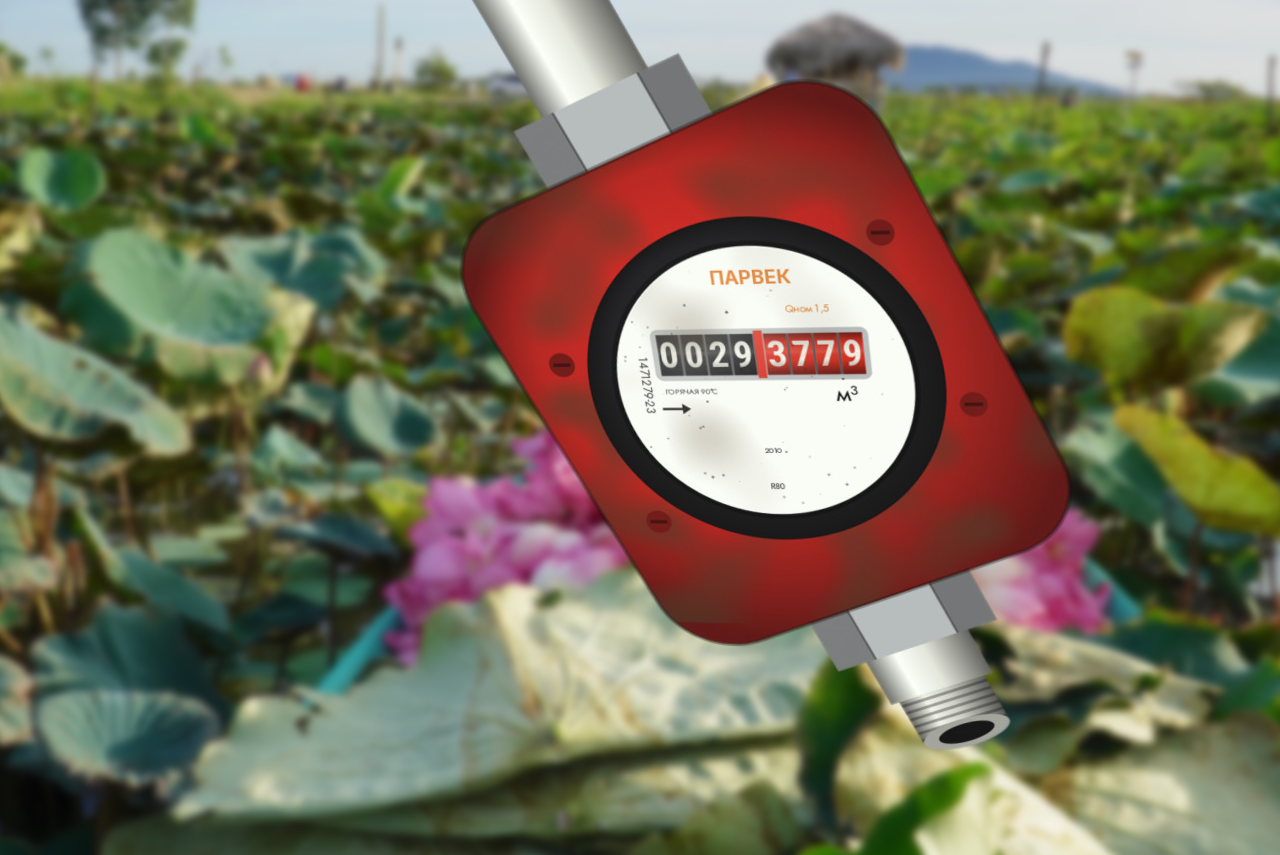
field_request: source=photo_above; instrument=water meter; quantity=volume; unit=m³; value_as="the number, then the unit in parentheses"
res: 29.3779 (m³)
